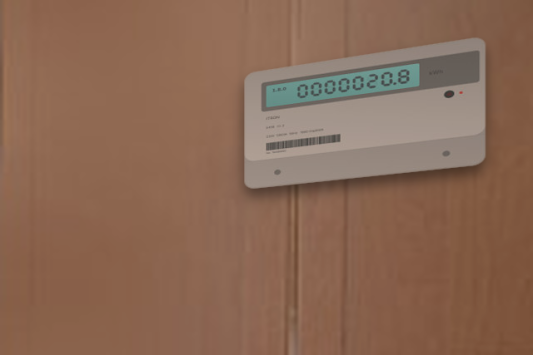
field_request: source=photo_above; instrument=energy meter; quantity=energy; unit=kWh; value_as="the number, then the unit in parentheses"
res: 20.8 (kWh)
